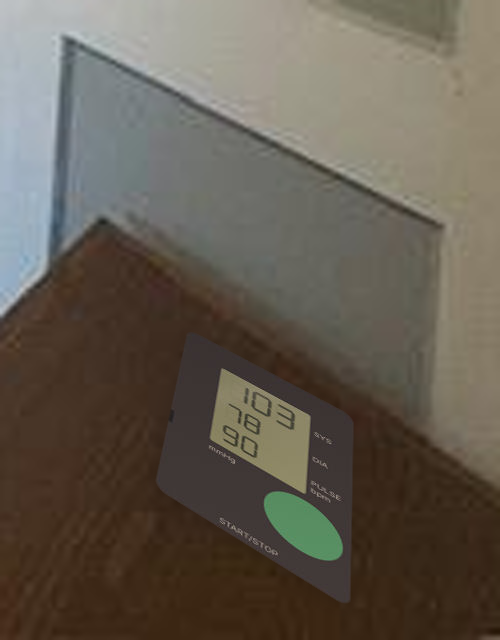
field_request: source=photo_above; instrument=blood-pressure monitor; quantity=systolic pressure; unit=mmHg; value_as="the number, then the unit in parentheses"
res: 103 (mmHg)
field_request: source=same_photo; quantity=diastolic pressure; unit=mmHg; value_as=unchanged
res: 78 (mmHg)
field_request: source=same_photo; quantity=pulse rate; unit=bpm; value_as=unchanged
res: 90 (bpm)
